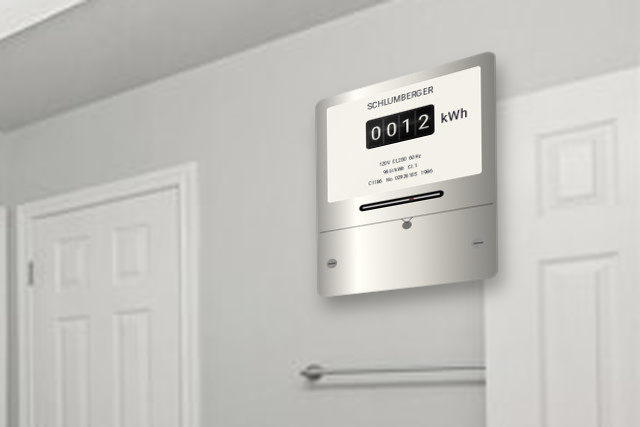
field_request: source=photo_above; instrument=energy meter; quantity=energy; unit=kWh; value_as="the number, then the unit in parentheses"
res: 12 (kWh)
